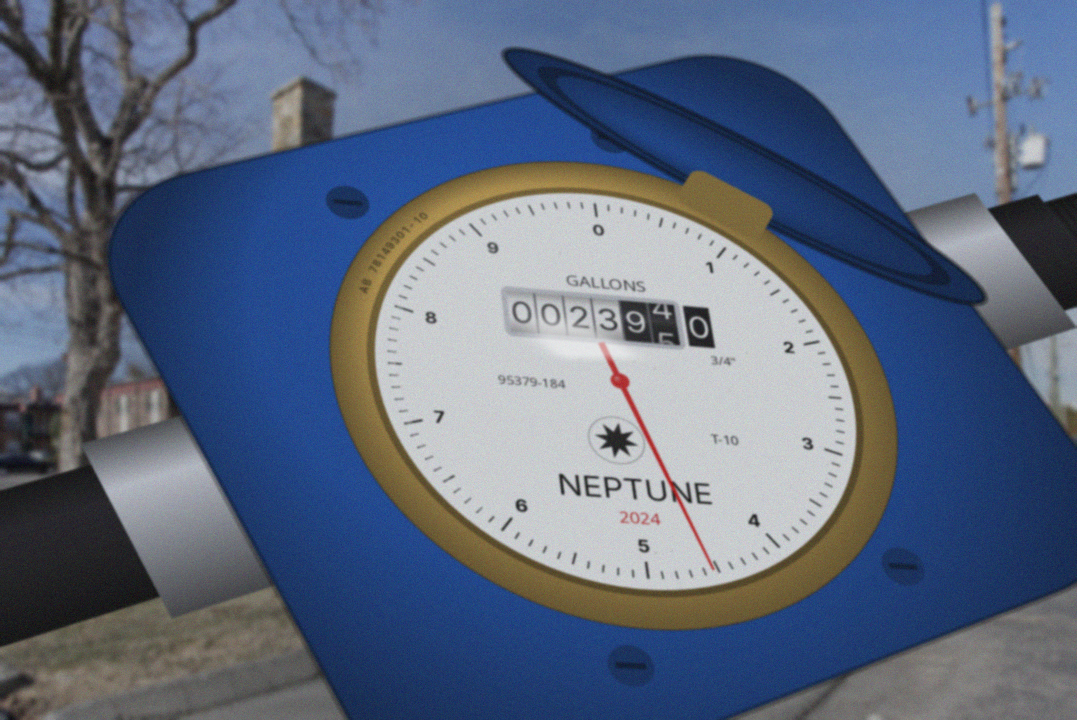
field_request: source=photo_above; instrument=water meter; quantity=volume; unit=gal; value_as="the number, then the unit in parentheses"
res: 23944.5 (gal)
